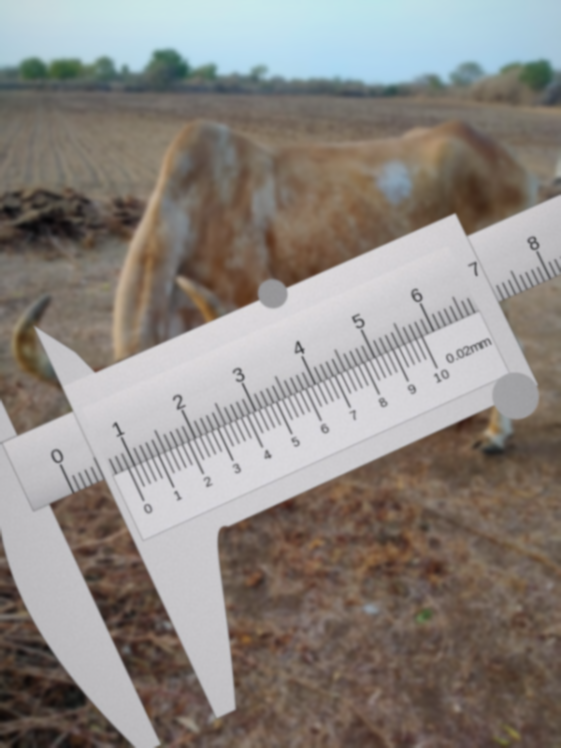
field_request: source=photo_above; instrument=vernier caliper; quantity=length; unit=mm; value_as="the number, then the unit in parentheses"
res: 9.0 (mm)
